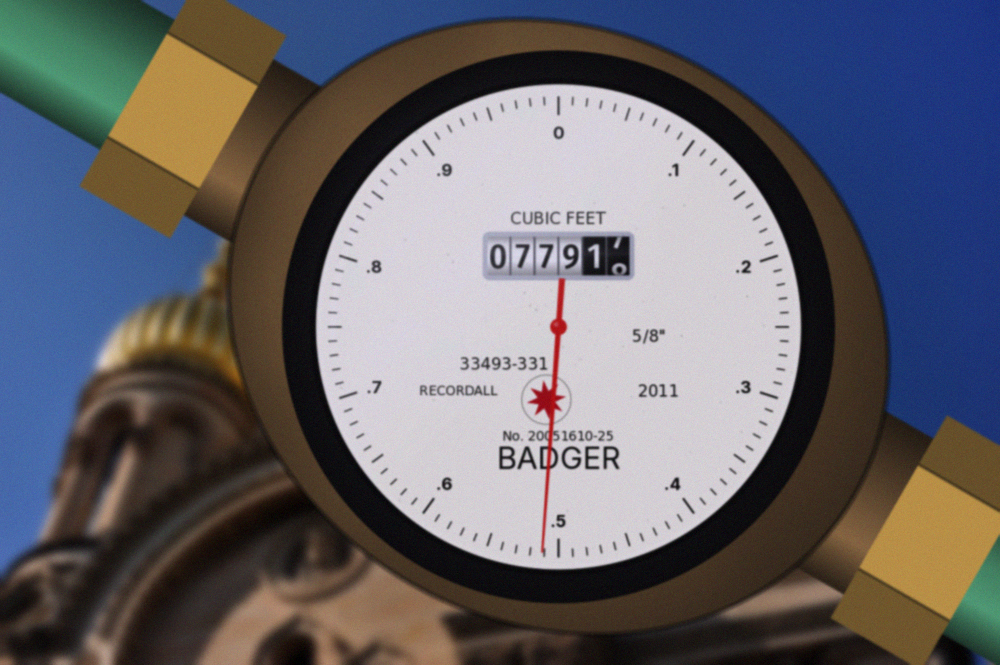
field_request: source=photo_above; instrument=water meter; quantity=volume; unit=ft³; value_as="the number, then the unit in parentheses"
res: 77917.51 (ft³)
